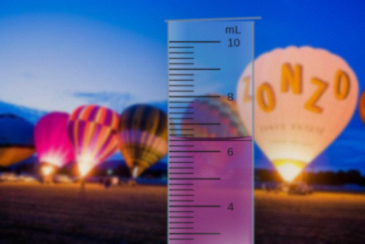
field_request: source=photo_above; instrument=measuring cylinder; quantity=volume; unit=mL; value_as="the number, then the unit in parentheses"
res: 6.4 (mL)
